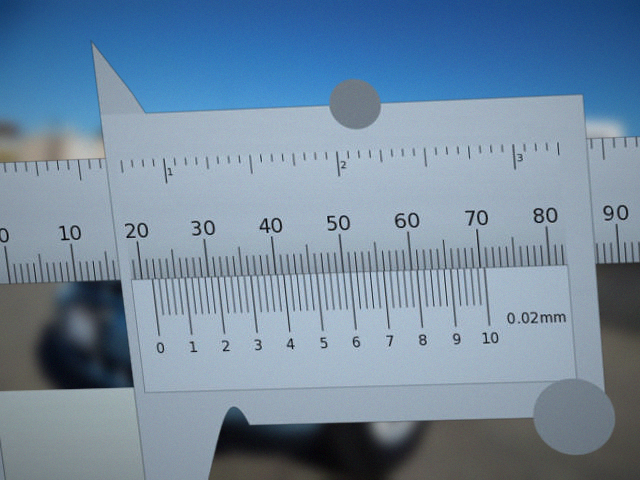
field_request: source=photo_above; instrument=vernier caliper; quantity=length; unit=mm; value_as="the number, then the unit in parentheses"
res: 21.6 (mm)
